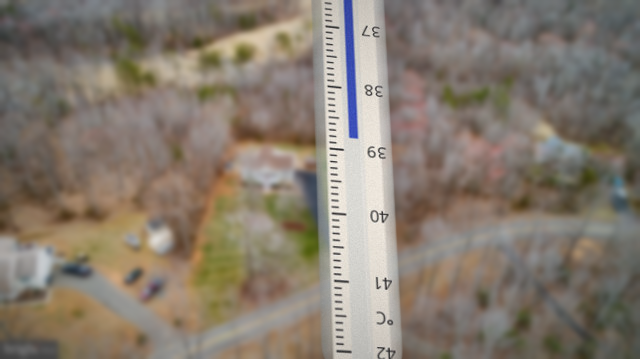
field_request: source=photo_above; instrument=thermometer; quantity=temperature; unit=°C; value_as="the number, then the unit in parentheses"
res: 38.8 (°C)
